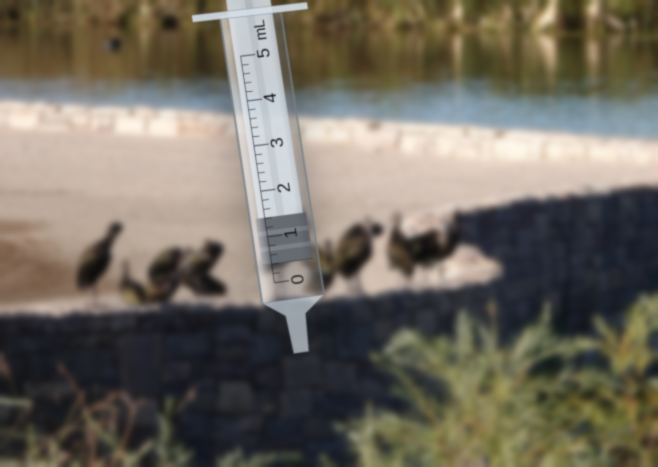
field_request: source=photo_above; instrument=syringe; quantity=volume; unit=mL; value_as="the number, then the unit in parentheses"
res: 0.4 (mL)
